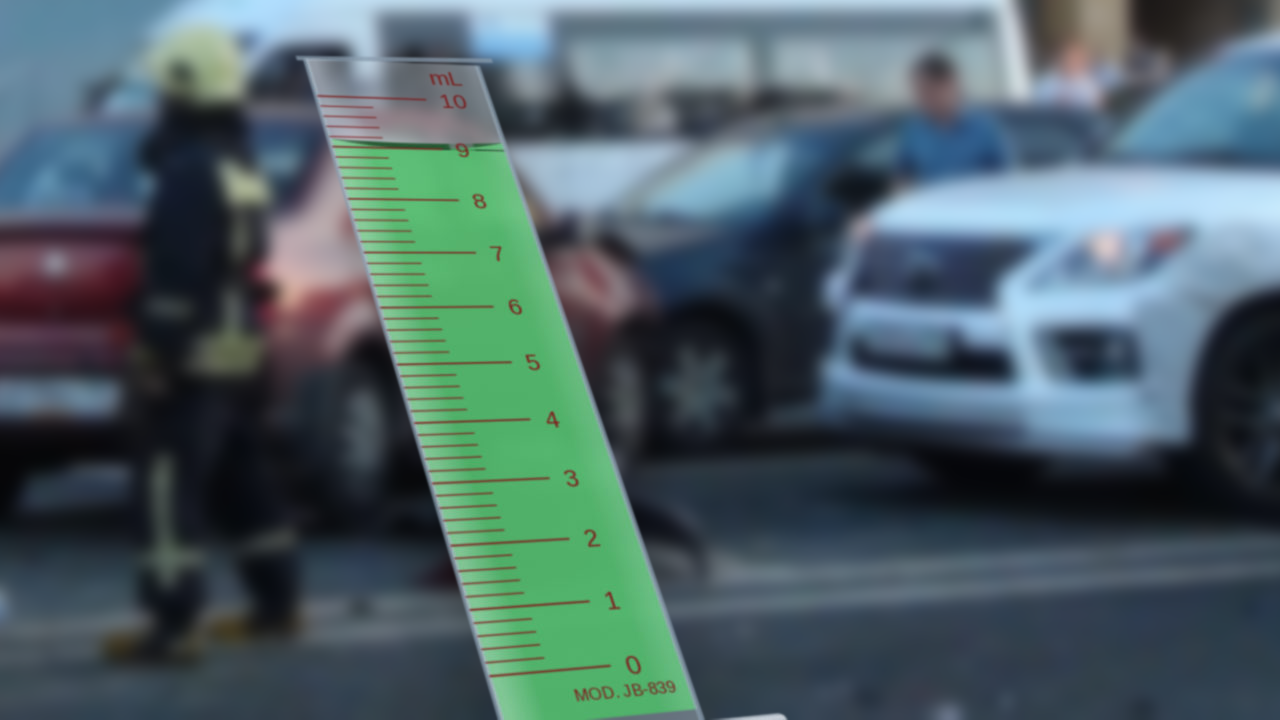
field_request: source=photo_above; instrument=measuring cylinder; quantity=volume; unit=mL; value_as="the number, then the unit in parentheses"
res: 9 (mL)
